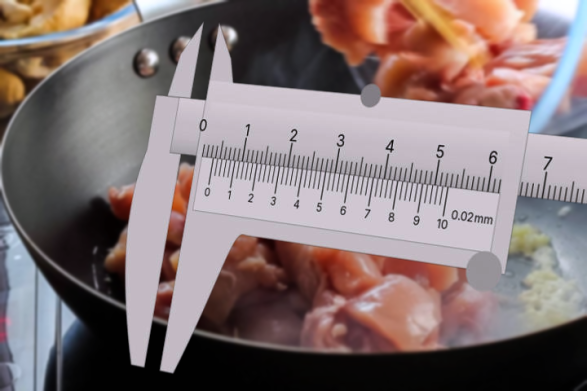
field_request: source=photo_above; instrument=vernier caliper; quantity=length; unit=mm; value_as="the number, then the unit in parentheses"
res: 3.5 (mm)
